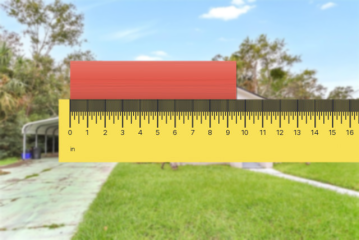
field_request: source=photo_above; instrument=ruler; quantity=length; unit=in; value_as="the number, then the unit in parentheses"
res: 9.5 (in)
